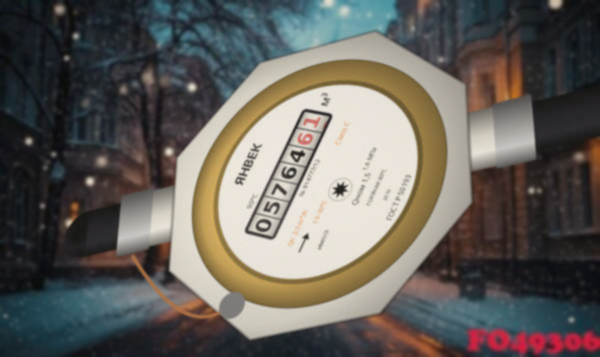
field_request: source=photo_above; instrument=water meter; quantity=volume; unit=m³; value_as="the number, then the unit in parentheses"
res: 5764.61 (m³)
